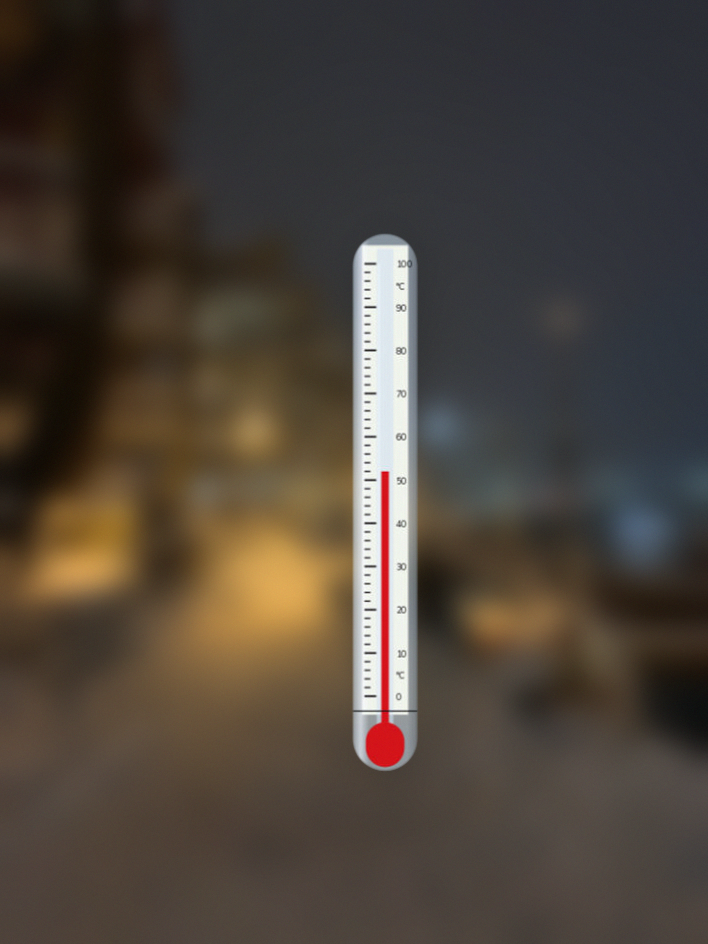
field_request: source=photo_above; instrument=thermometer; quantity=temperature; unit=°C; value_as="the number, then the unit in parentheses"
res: 52 (°C)
